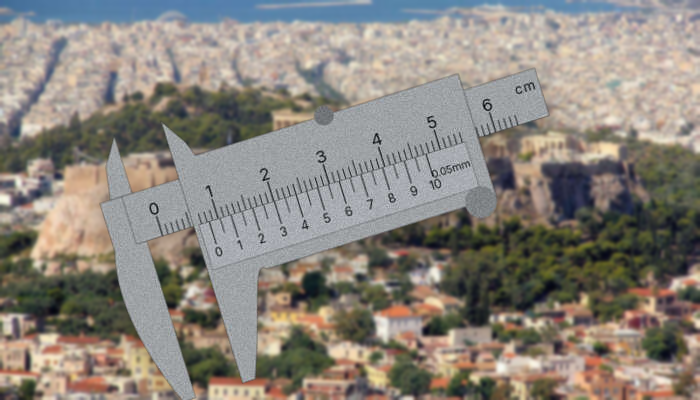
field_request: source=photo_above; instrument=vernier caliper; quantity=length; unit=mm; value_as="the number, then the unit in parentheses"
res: 8.4 (mm)
